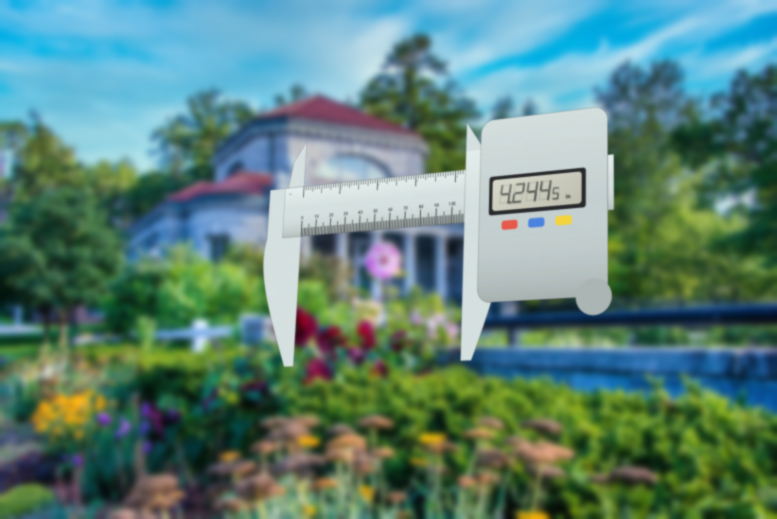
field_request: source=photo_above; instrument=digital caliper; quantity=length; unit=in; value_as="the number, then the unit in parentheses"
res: 4.2445 (in)
